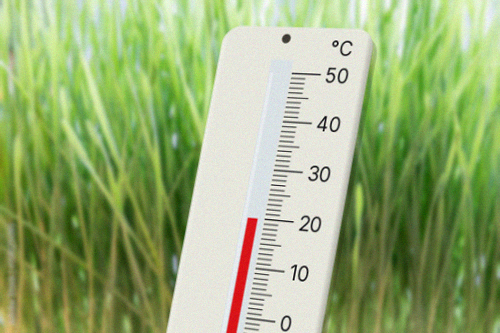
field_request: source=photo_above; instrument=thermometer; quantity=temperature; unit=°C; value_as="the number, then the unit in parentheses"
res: 20 (°C)
